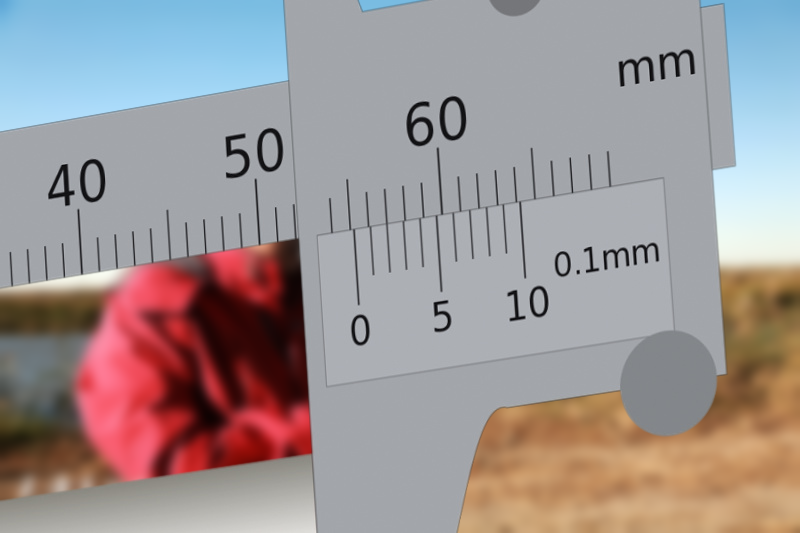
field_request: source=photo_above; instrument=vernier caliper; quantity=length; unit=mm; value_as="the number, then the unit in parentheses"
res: 55.2 (mm)
